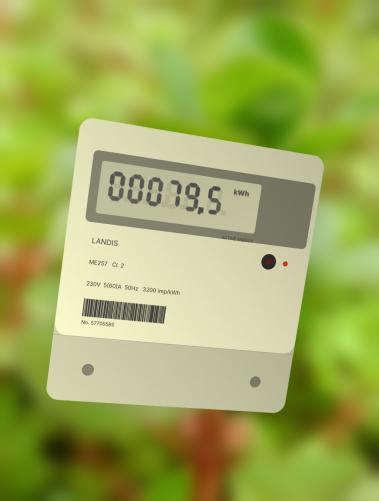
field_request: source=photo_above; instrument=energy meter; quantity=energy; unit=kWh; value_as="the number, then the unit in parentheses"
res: 79.5 (kWh)
